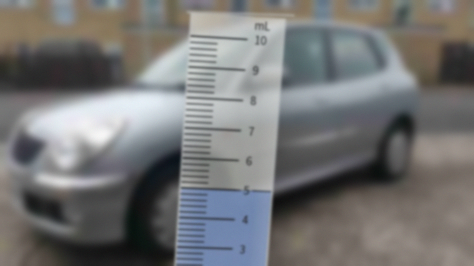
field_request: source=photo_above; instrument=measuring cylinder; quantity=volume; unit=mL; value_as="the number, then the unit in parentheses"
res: 5 (mL)
